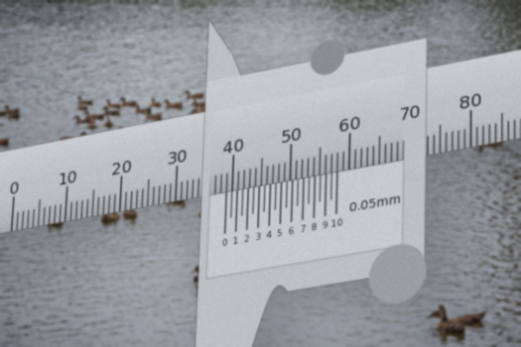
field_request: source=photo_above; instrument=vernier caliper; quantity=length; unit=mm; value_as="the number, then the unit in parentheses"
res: 39.0 (mm)
